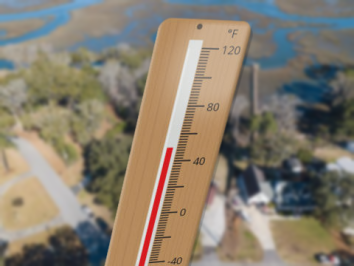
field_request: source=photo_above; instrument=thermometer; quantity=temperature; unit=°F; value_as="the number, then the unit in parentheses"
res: 50 (°F)
